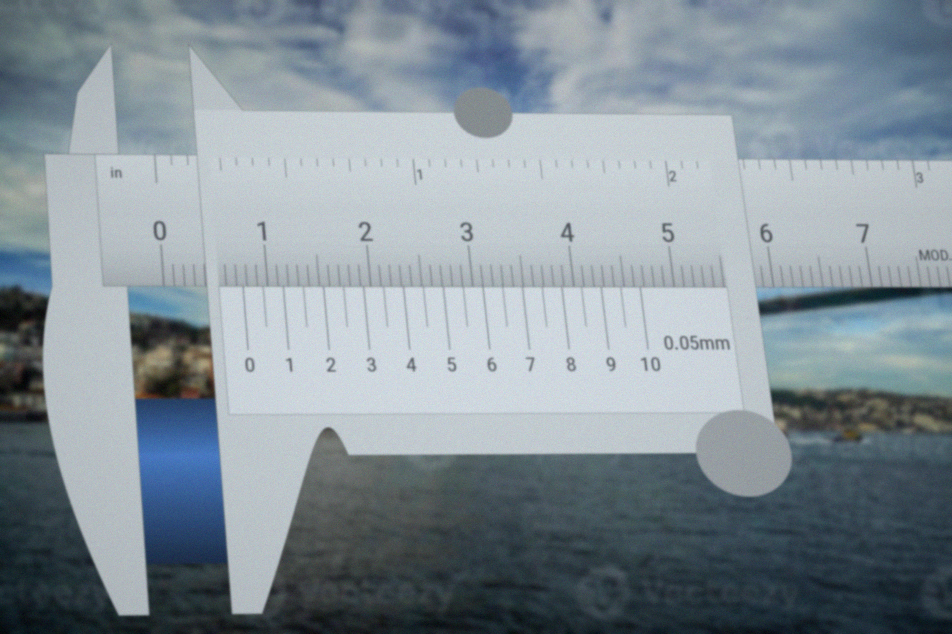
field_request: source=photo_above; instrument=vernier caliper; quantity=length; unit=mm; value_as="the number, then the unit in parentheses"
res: 7.6 (mm)
